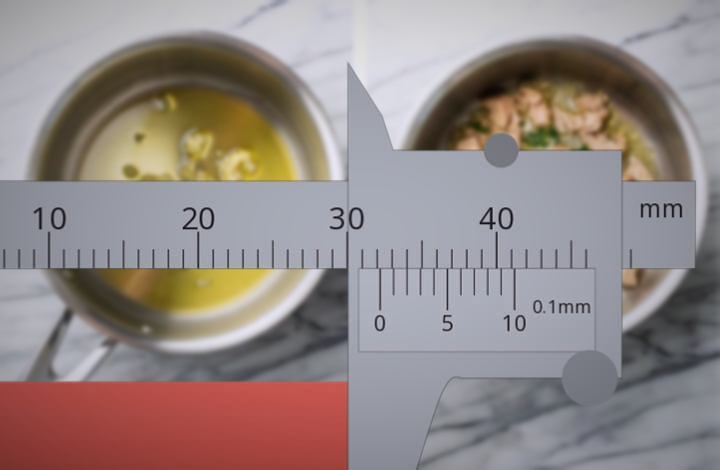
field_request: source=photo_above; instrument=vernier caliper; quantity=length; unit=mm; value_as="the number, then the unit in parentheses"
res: 32.2 (mm)
